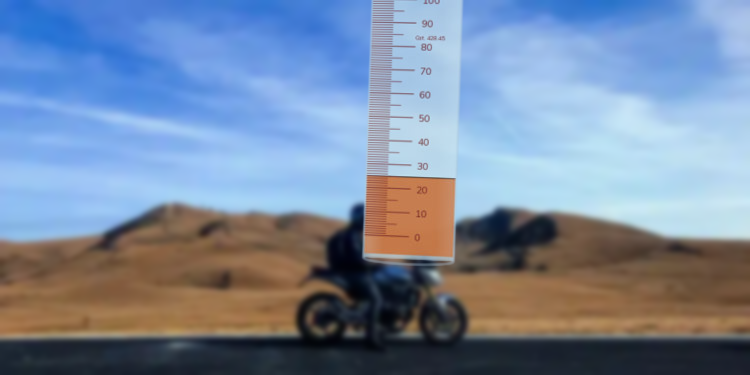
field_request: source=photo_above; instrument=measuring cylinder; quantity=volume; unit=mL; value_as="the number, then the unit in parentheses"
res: 25 (mL)
